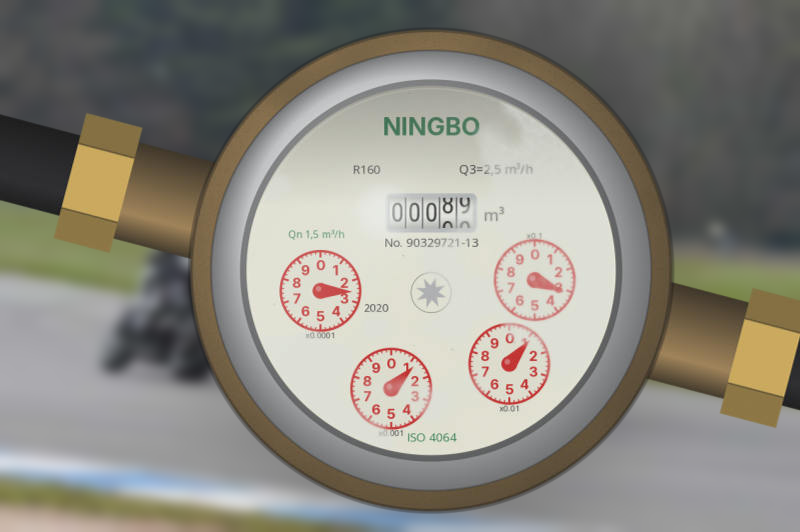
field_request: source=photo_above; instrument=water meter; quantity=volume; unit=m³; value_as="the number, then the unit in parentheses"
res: 89.3112 (m³)
